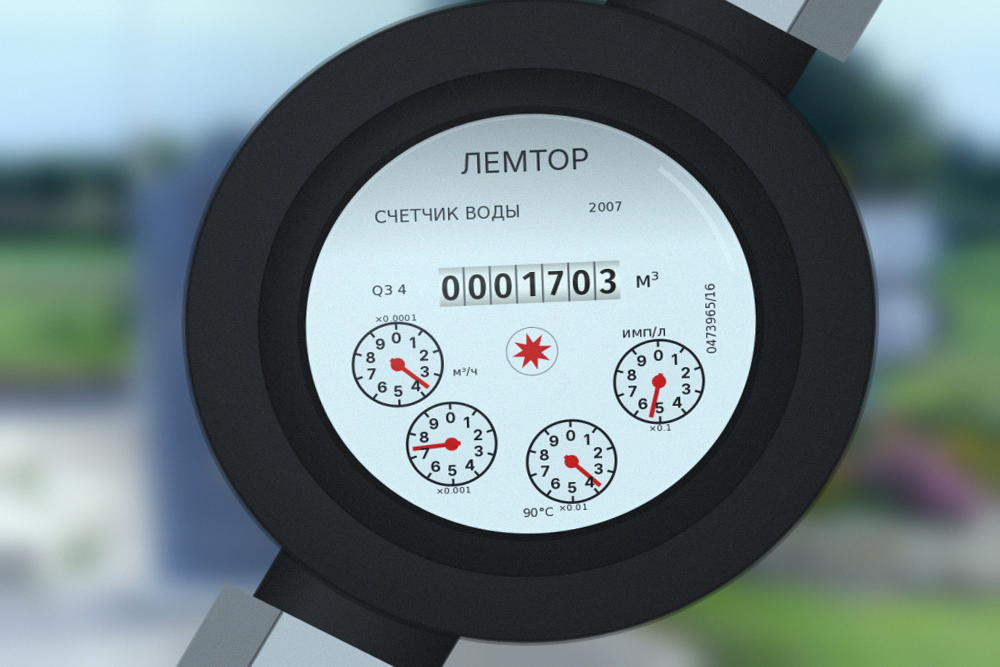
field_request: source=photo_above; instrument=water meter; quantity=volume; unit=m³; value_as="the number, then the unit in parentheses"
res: 1703.5373 (m³)
